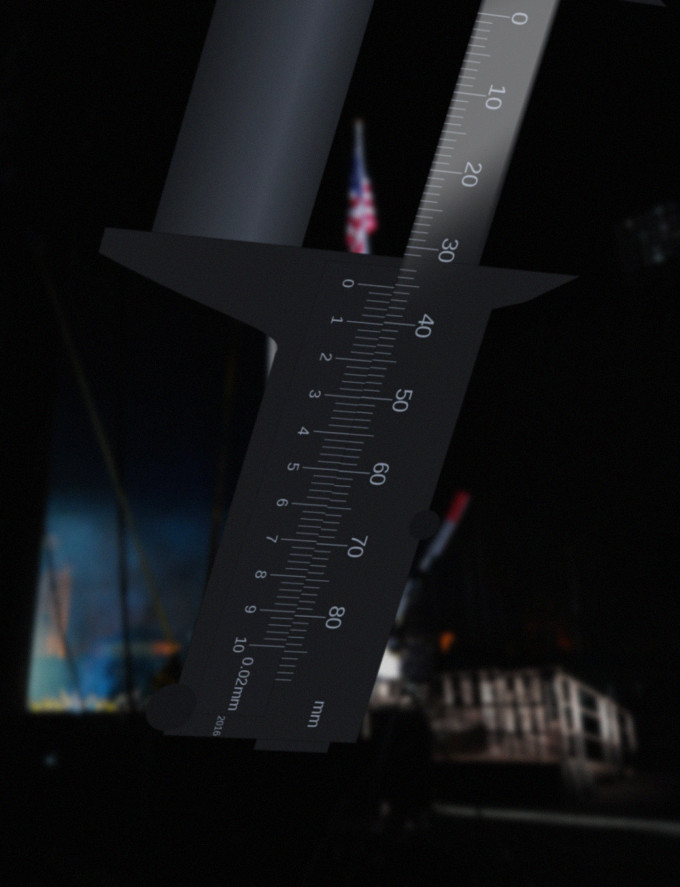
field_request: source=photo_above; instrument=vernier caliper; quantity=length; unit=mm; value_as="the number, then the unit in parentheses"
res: 35.4 (mm)
